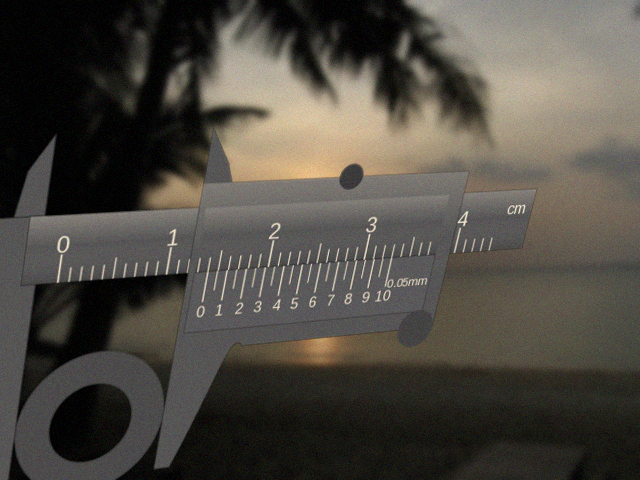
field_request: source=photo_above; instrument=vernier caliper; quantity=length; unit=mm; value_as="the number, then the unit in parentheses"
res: 14.0 (mm)
